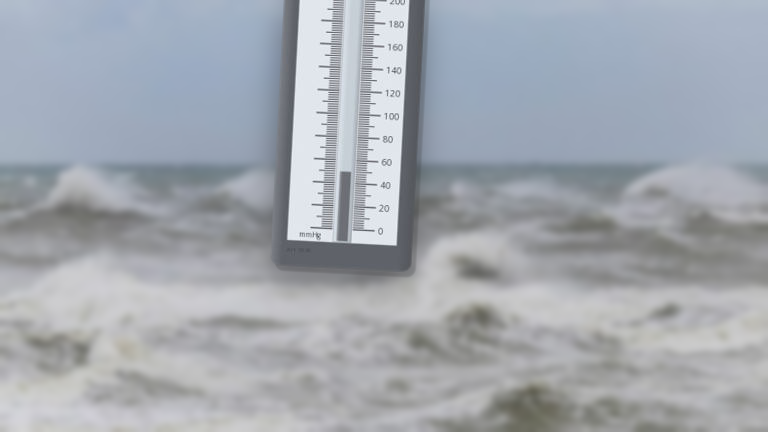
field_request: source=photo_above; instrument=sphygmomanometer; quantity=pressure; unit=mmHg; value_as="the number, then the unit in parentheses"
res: 50 (mmHg)
